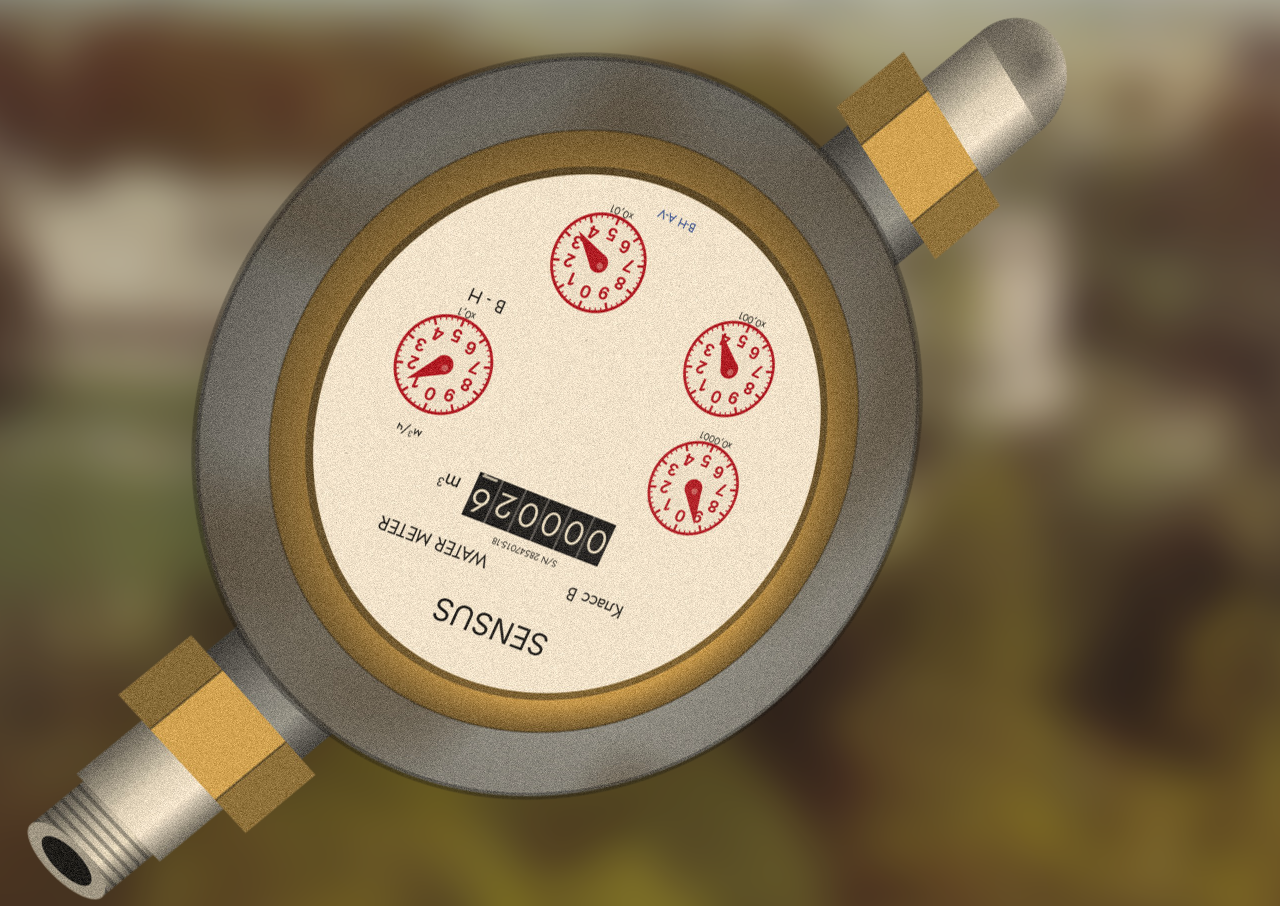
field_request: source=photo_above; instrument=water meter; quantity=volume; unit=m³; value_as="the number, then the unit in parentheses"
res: 26.1339 (m³)
